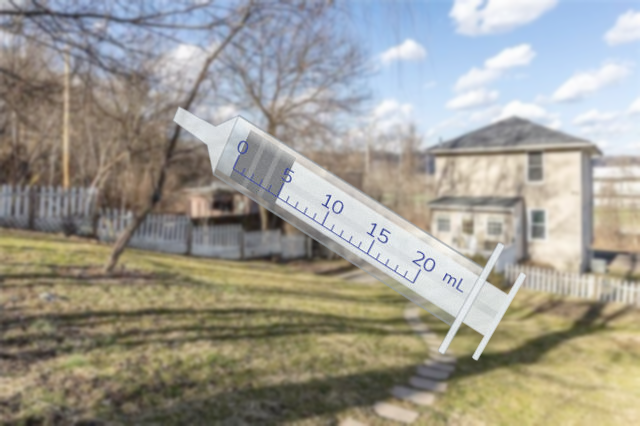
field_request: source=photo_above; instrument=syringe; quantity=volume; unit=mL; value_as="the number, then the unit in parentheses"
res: 0 (mL)
